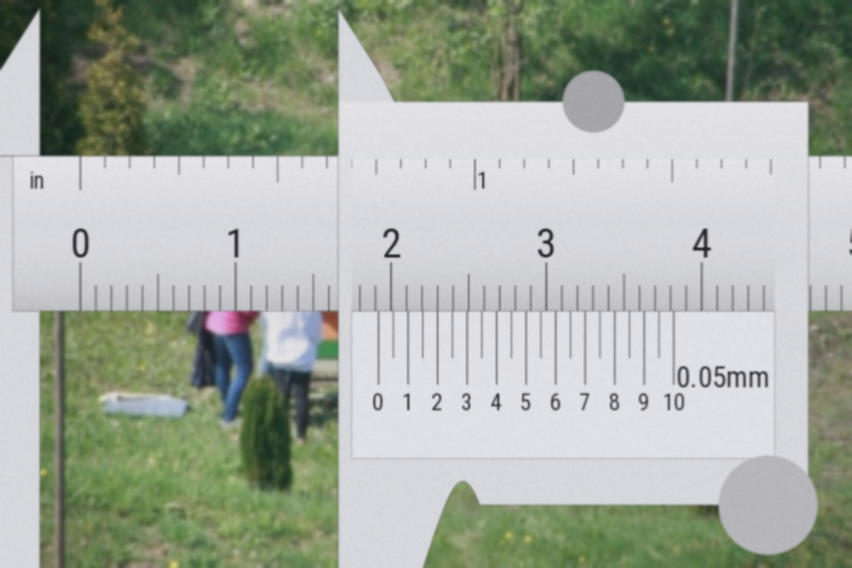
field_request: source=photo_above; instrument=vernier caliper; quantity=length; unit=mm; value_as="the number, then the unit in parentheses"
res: 19.2 (mm)
